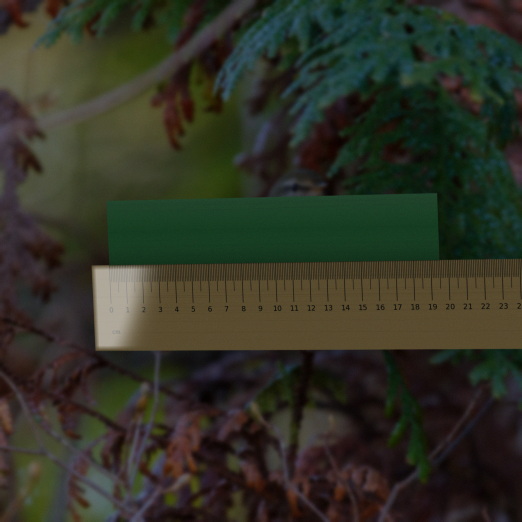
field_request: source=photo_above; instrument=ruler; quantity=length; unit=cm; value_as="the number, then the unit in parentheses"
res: 19.5 (cm)
